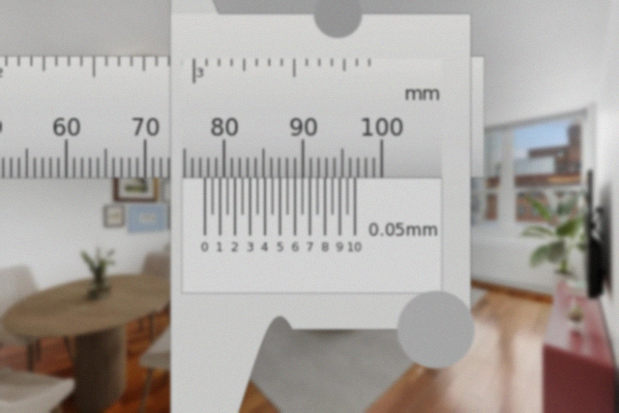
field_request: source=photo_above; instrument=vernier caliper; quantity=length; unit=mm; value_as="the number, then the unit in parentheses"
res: 77.6 (mm)
